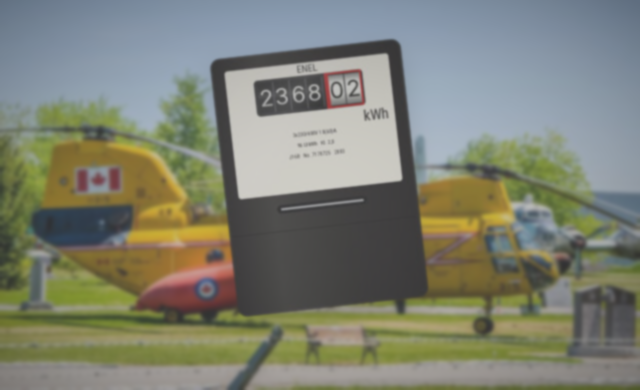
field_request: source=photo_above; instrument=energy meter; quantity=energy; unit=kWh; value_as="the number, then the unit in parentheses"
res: 2368.02 (kWh)
